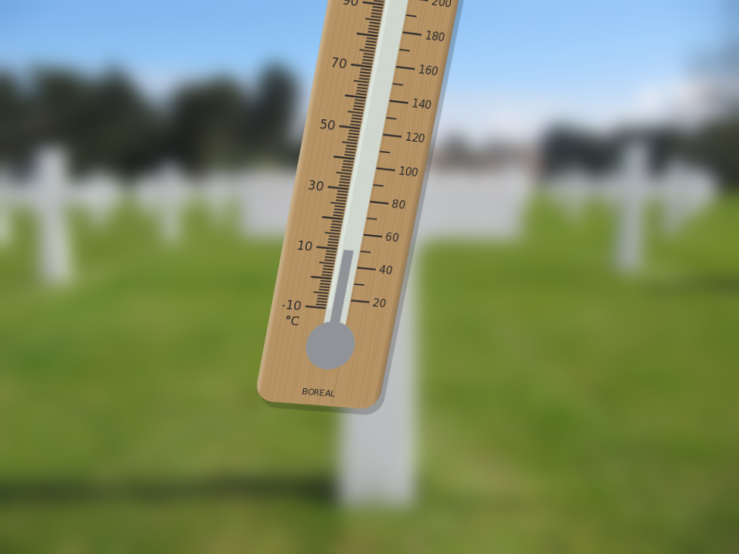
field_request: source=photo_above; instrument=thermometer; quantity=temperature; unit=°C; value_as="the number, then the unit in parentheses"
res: 10 (°C)
